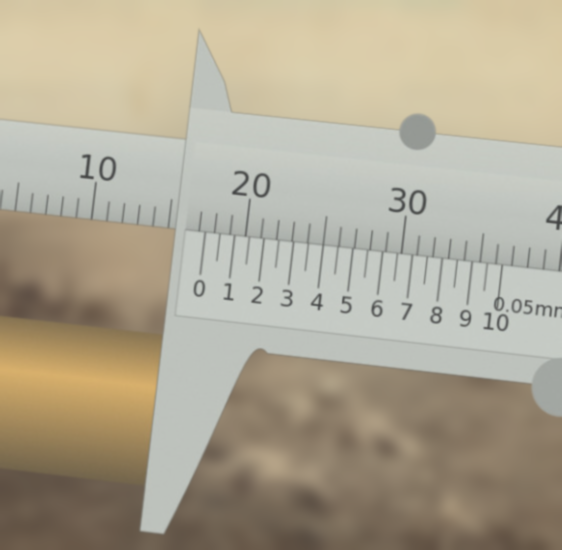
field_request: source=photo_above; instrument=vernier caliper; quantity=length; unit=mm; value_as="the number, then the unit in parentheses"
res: 17.4 (mm)
